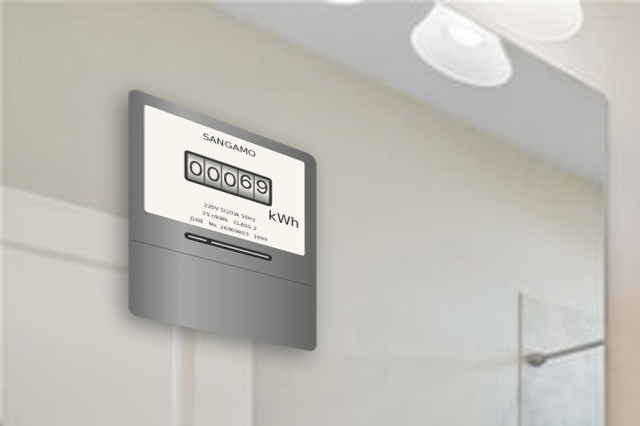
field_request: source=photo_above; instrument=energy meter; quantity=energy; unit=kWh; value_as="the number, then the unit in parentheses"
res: 69 (kWh)
